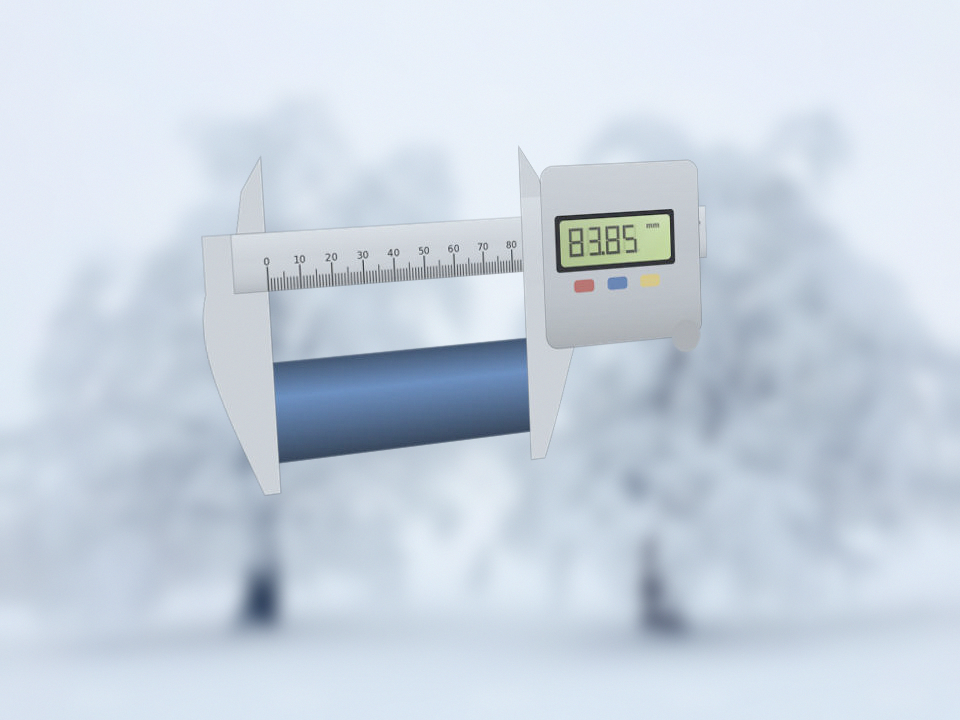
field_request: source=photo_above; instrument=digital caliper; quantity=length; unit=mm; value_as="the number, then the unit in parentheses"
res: 83.85 (mm)
